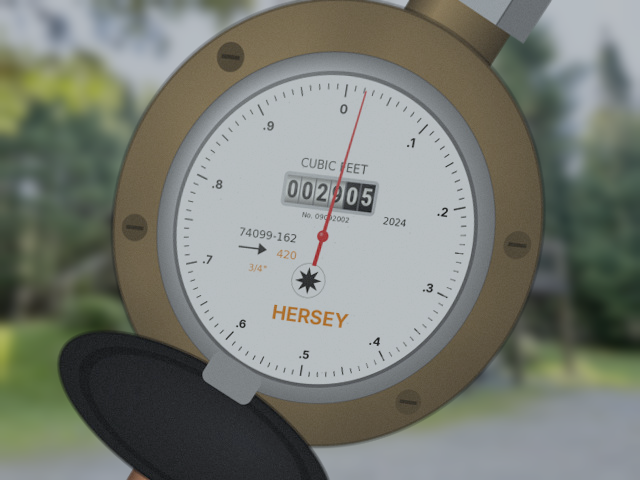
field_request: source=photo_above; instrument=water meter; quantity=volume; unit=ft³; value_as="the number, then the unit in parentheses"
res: 2905.02 (ft³)
